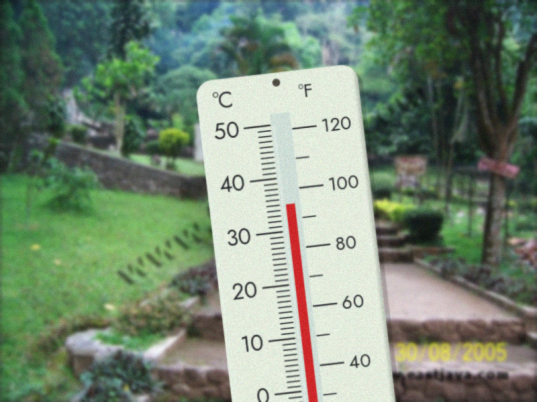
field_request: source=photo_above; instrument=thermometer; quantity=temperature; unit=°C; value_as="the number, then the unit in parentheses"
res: 35 (°C)
